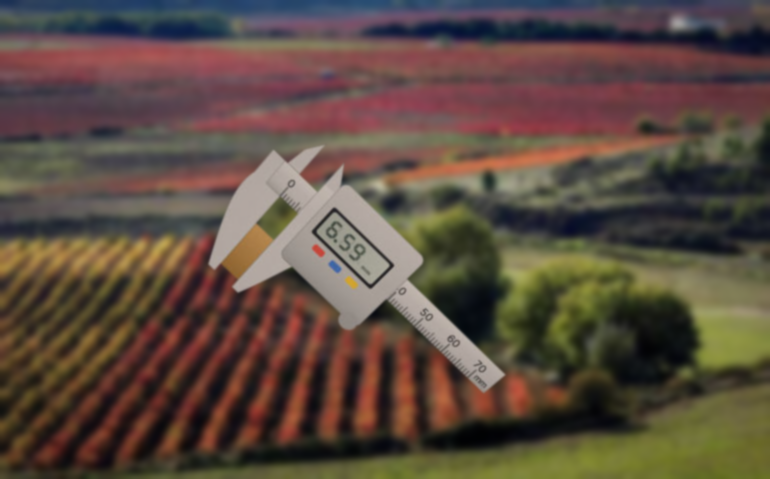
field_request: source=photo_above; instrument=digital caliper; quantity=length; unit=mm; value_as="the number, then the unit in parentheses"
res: 6.59 (mm)
